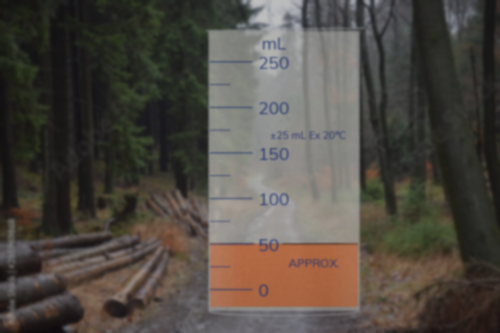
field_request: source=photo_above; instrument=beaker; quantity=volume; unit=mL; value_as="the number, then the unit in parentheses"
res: 50 (mL)
